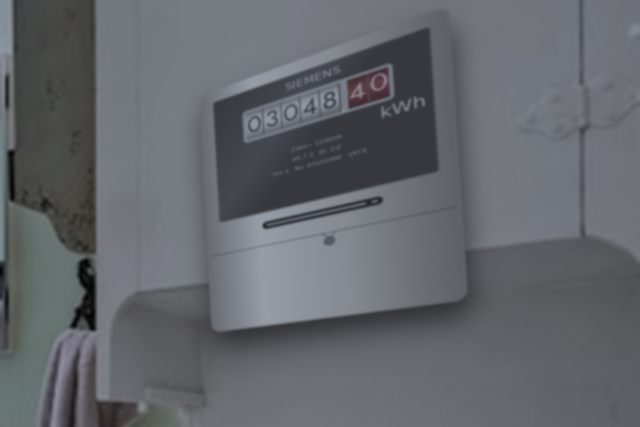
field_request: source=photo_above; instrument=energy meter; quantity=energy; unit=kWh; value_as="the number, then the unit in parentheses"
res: 3048.40 (kWh)
